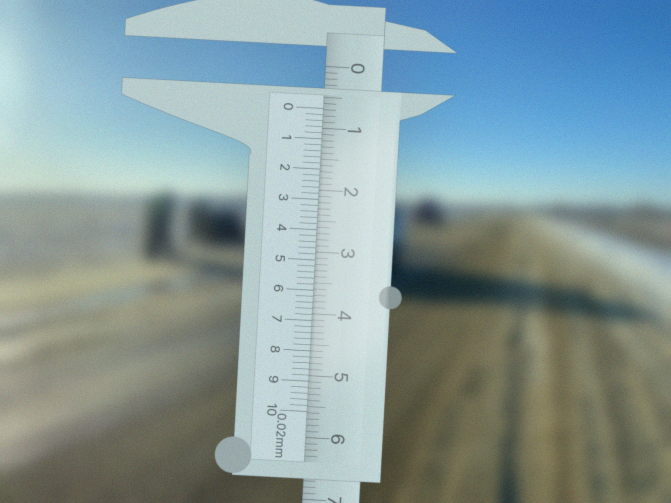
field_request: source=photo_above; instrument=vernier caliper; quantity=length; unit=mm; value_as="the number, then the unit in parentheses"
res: 6.8 (mm)
